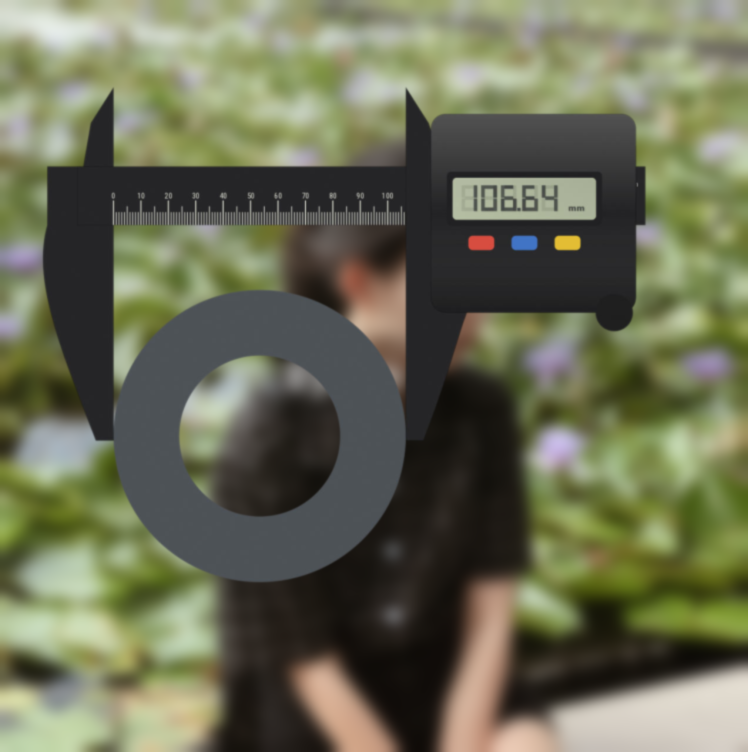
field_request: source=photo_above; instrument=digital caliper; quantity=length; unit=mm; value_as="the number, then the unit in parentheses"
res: 106.64 (mm)
